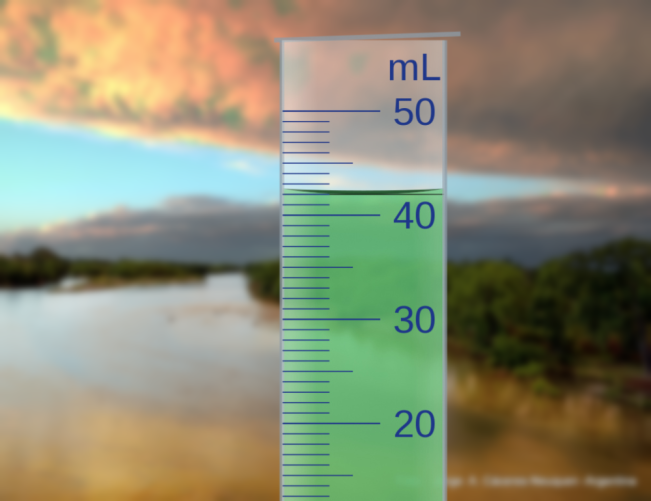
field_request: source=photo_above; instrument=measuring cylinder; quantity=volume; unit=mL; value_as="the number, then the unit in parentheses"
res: 42 (mL)
